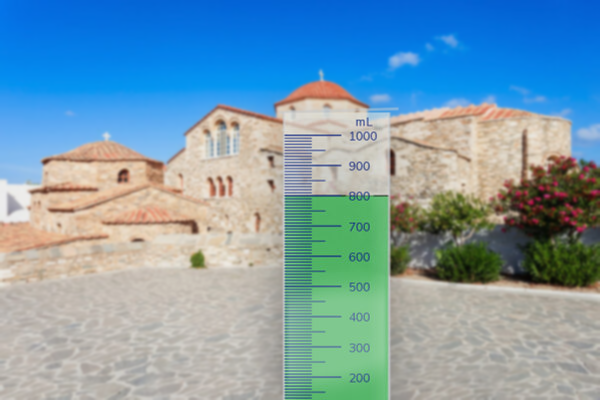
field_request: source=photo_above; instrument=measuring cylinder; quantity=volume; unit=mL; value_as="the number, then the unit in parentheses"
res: 800 (mL)
